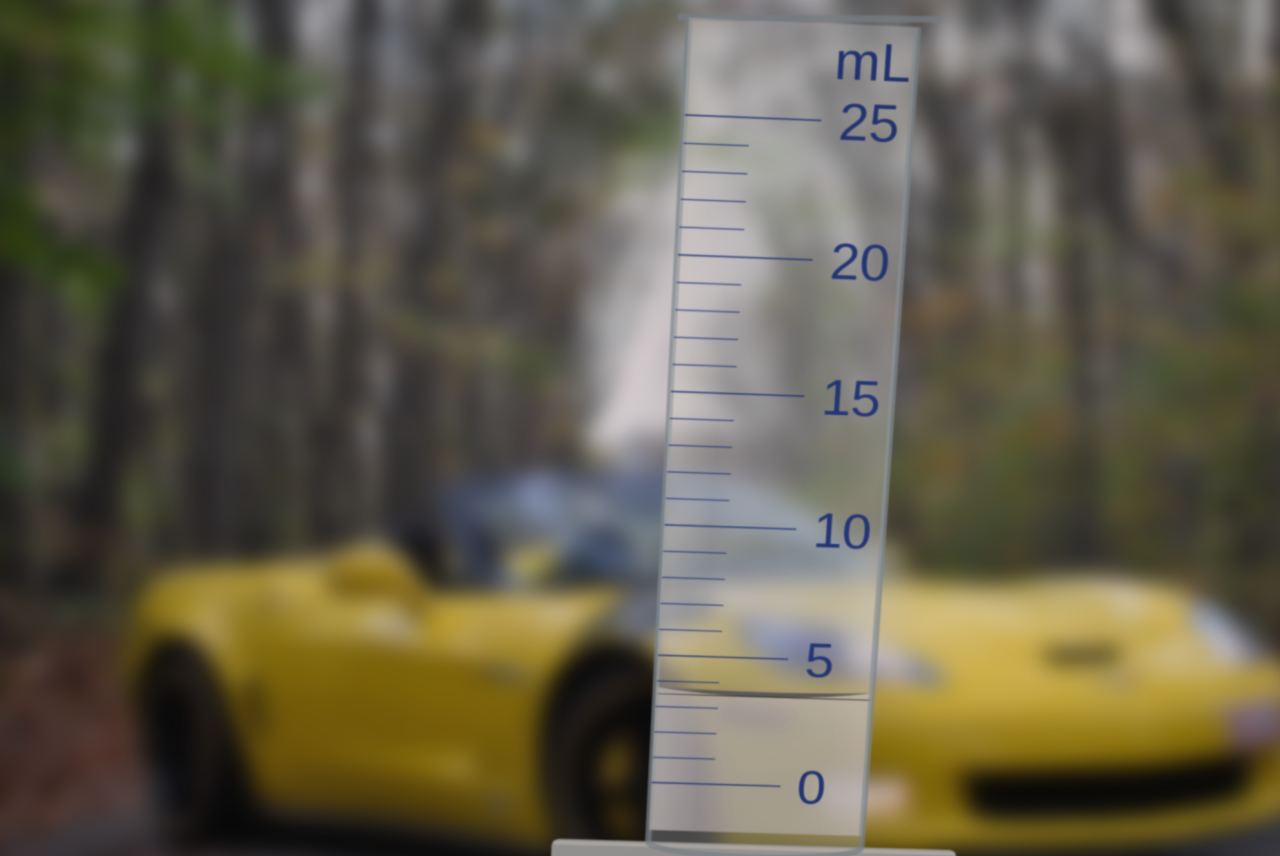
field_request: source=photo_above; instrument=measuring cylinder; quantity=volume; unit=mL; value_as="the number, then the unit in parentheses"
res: 3.5 (mL)
